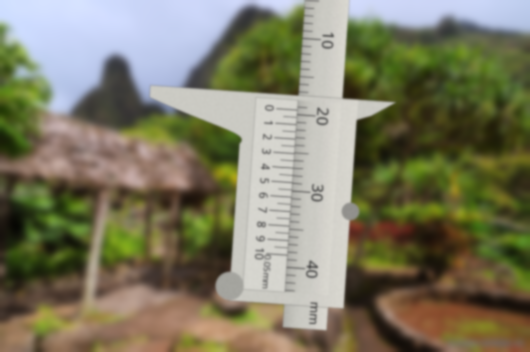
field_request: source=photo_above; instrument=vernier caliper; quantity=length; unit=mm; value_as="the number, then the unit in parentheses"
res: 19.4 (mm)
